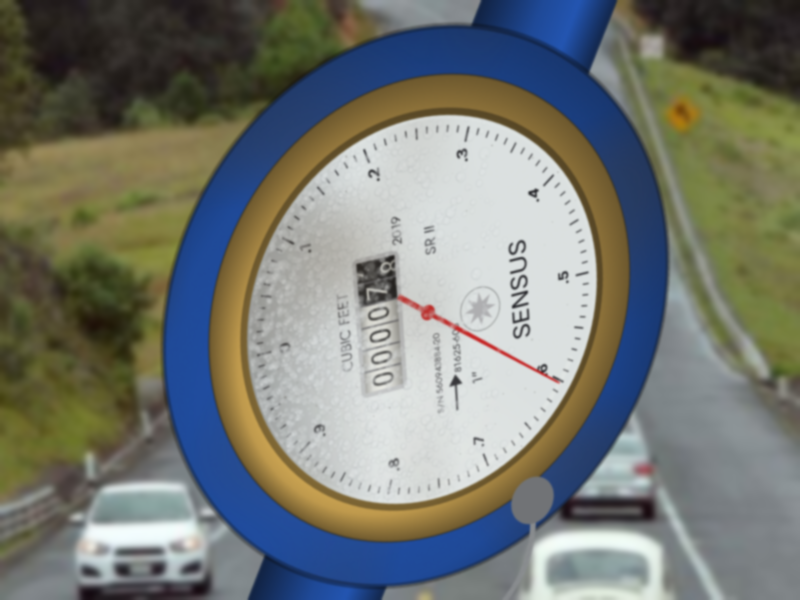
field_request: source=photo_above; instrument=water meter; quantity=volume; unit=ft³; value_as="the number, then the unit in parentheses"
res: 77.60 (ft³)
